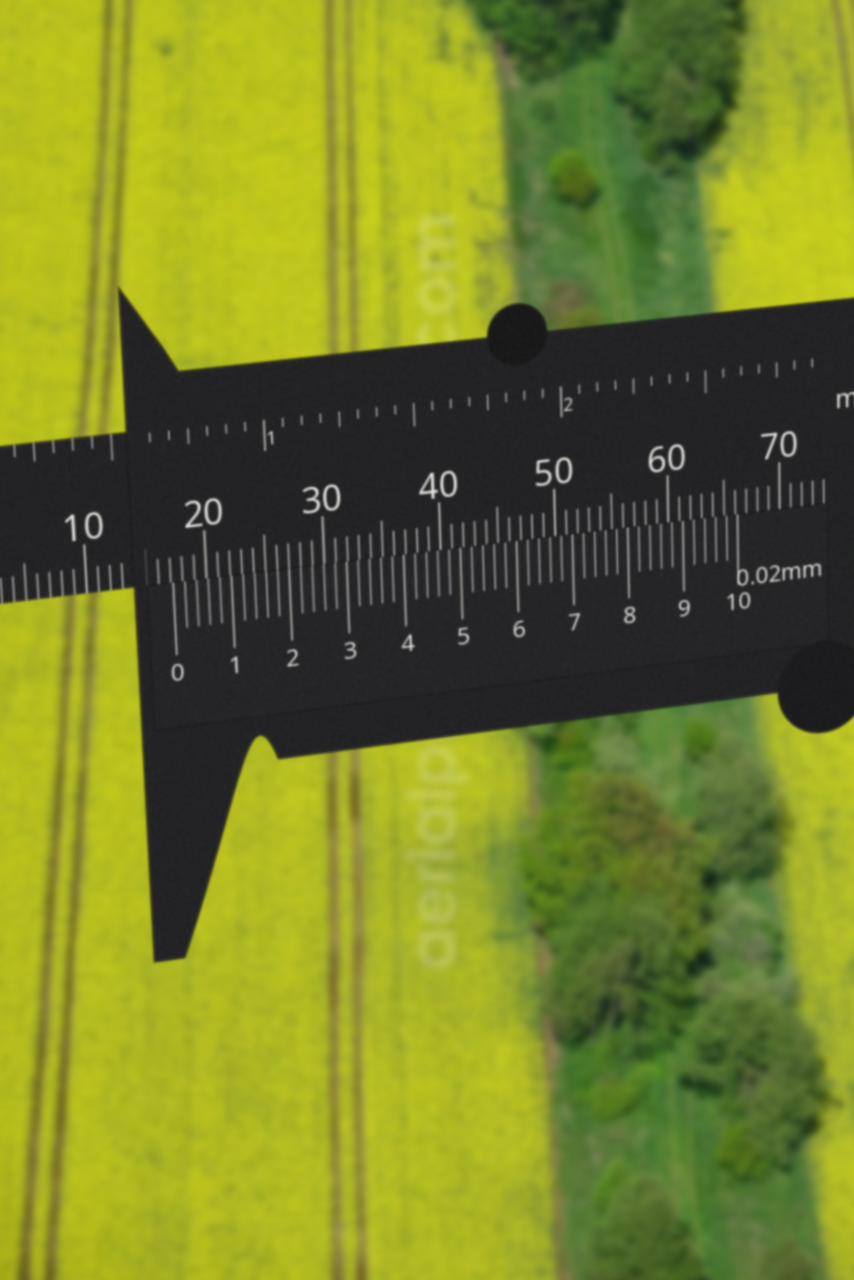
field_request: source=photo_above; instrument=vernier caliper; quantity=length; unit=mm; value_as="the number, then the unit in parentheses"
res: 17.2 (mm)
